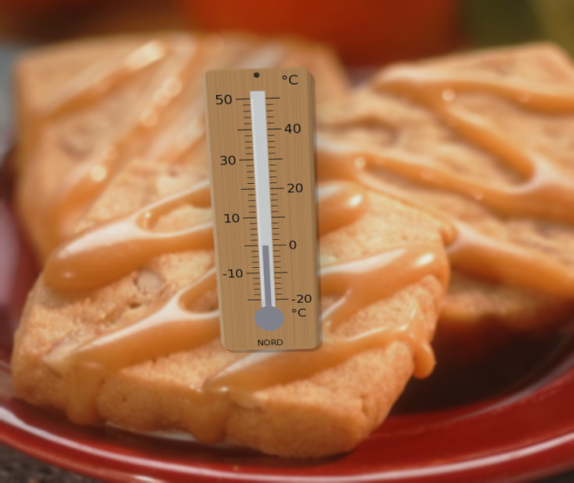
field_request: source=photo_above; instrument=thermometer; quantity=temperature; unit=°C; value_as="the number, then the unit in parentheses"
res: 0 (°C)
